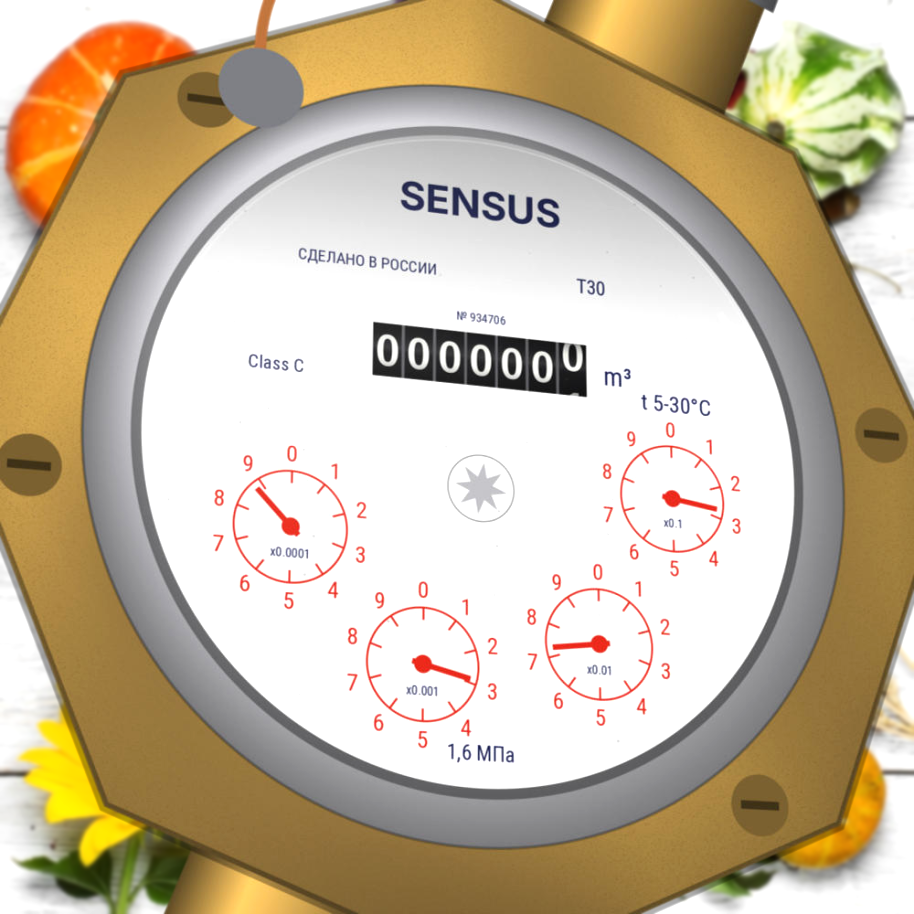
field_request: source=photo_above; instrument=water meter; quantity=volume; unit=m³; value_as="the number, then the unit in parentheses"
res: 0.2728 (m³)
